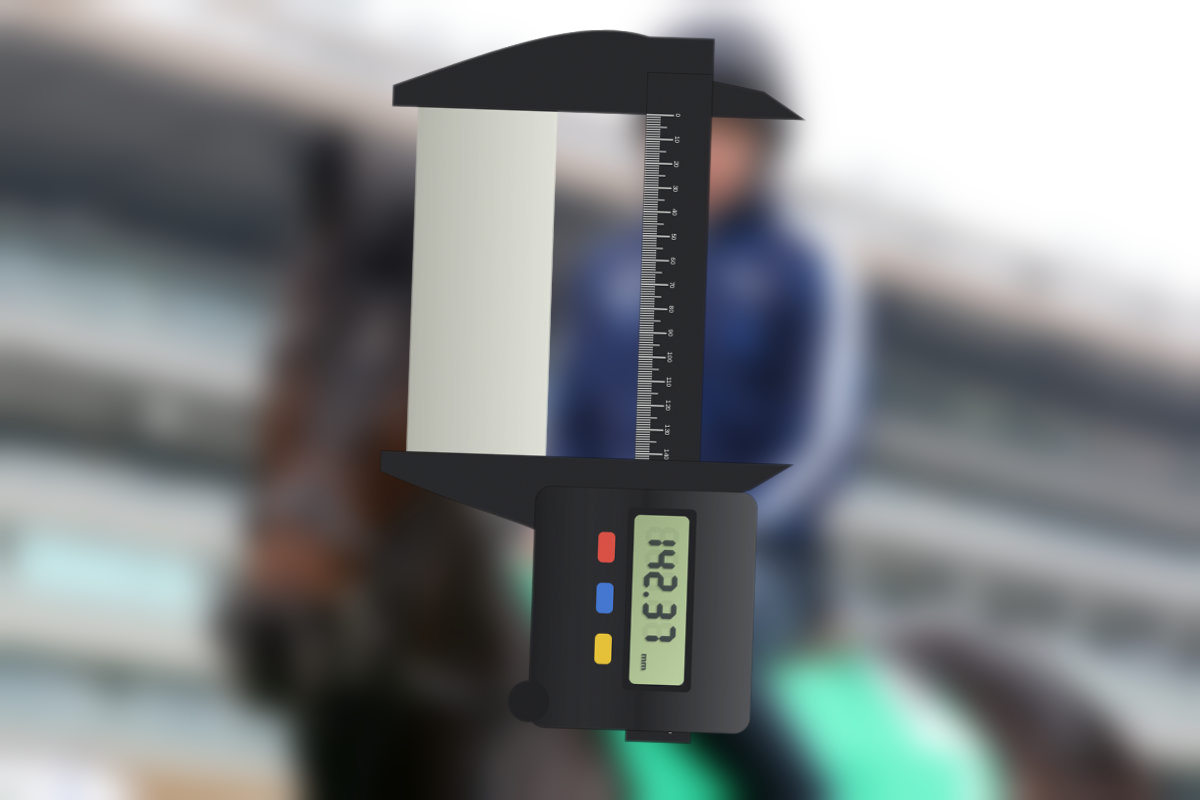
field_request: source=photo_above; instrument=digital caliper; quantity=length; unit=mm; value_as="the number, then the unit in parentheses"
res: 142.37 (mm)
